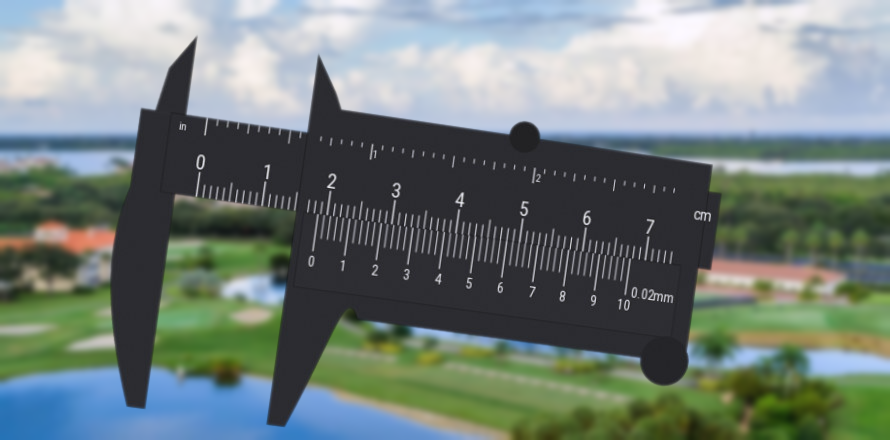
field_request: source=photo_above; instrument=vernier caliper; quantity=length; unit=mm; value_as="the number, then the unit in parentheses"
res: 18.6 (mm)
